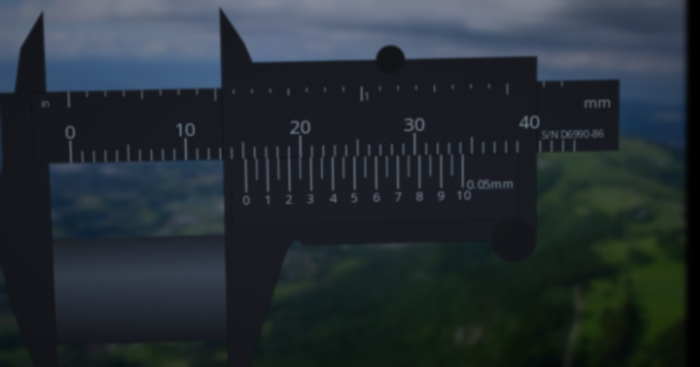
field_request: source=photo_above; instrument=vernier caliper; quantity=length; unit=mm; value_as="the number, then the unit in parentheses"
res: 15.2 (mm)
